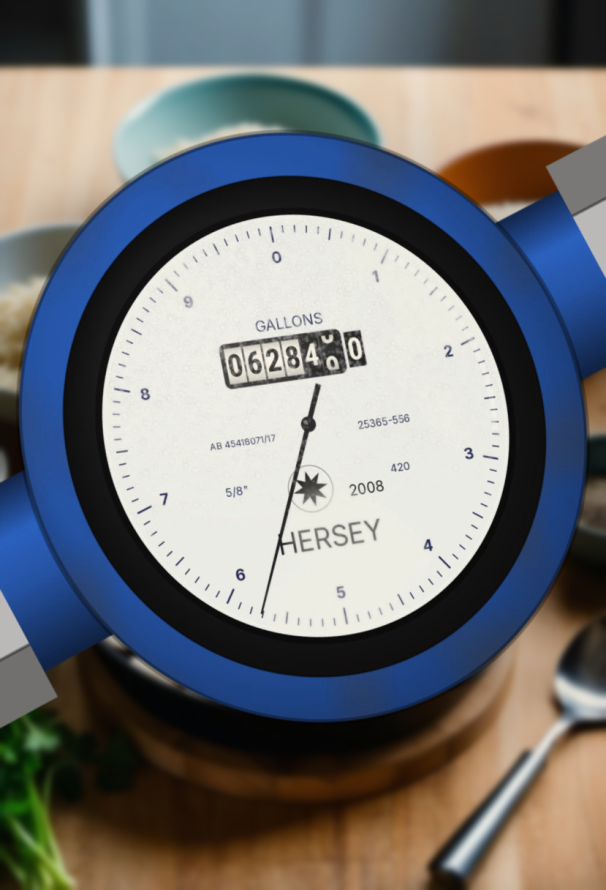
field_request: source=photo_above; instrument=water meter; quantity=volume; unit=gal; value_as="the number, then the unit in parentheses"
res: 628485.7 (gal)
